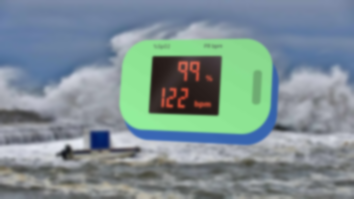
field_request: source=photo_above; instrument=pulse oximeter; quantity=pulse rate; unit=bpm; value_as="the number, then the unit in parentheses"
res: 122 (bpm)
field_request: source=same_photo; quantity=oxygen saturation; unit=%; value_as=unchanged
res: 99 (%)
